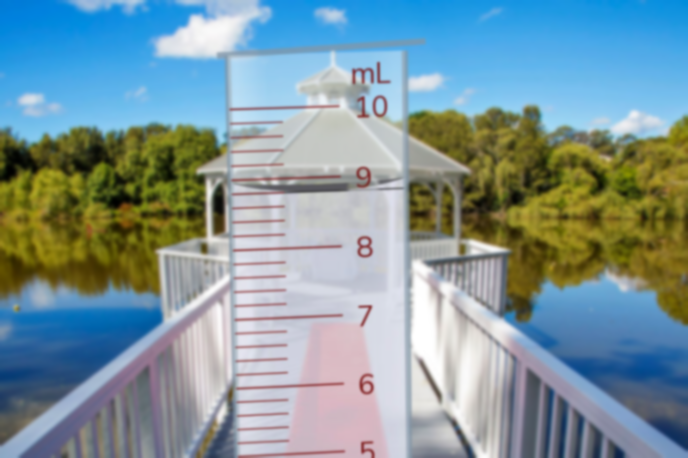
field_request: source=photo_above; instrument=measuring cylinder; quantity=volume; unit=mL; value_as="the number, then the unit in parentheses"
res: 8.8 (mL)
